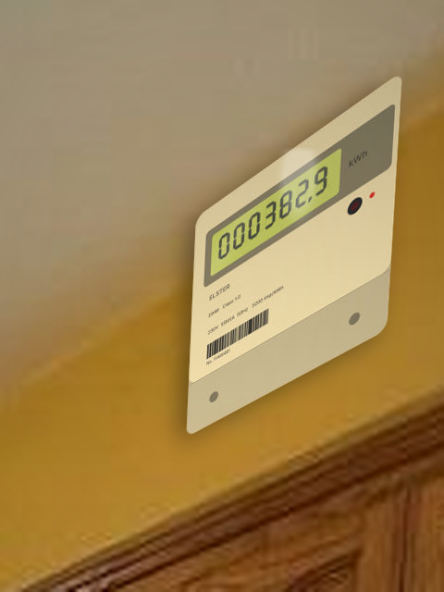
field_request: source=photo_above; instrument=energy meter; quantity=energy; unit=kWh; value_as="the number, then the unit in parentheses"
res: 382.9 (kWh)
